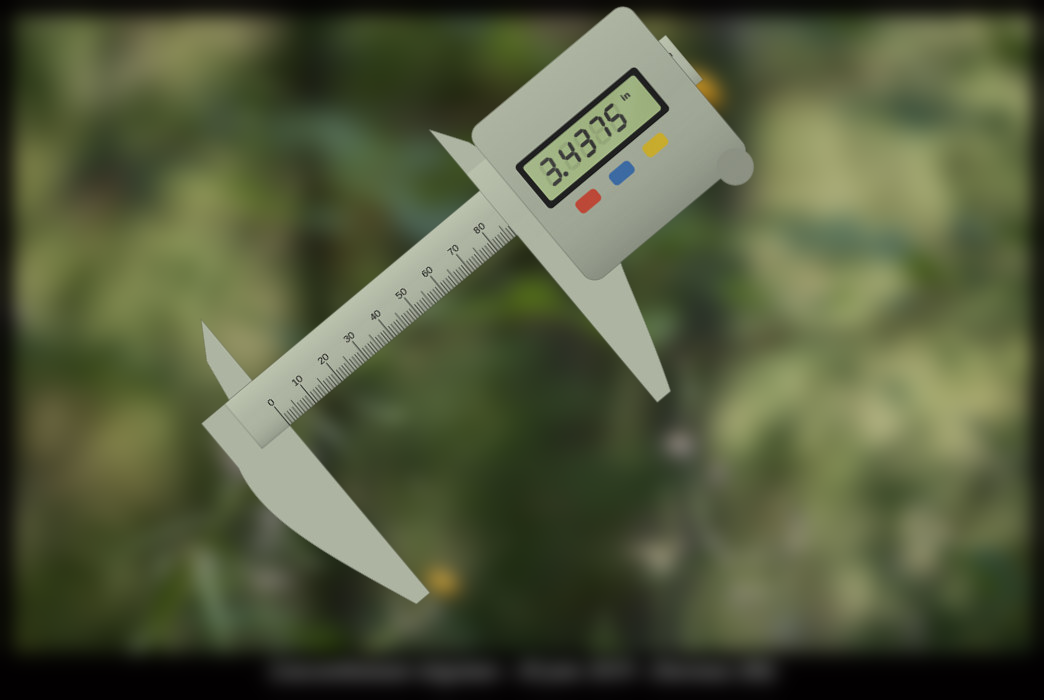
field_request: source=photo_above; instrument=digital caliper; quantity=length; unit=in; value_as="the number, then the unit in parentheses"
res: 3.4375 (in)
